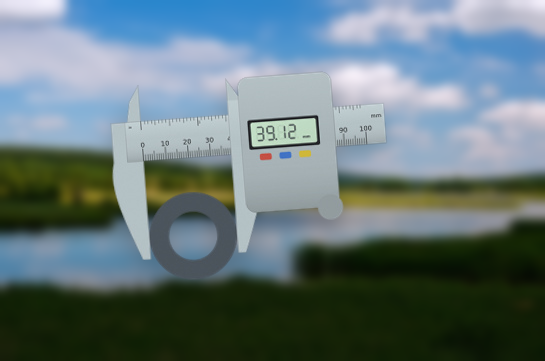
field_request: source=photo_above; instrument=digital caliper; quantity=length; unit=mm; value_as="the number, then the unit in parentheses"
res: 39.12 (mm)
